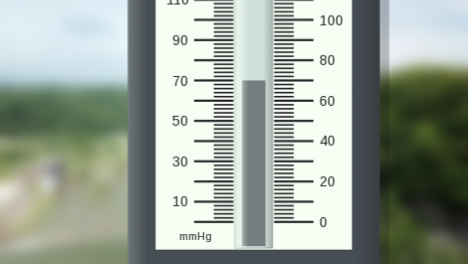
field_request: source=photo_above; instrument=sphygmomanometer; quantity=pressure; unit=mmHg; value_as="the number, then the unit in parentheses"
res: 70 (mmHg)
